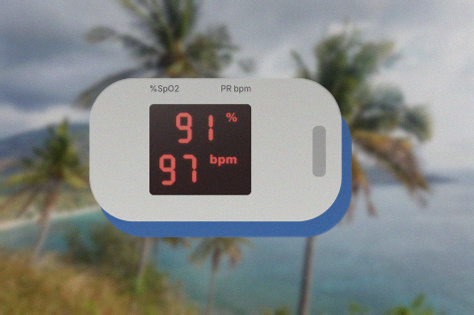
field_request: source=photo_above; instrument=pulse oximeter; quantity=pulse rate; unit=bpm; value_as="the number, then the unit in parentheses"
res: 97 (bpm)
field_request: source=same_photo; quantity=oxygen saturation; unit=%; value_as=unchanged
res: 91 (%)
